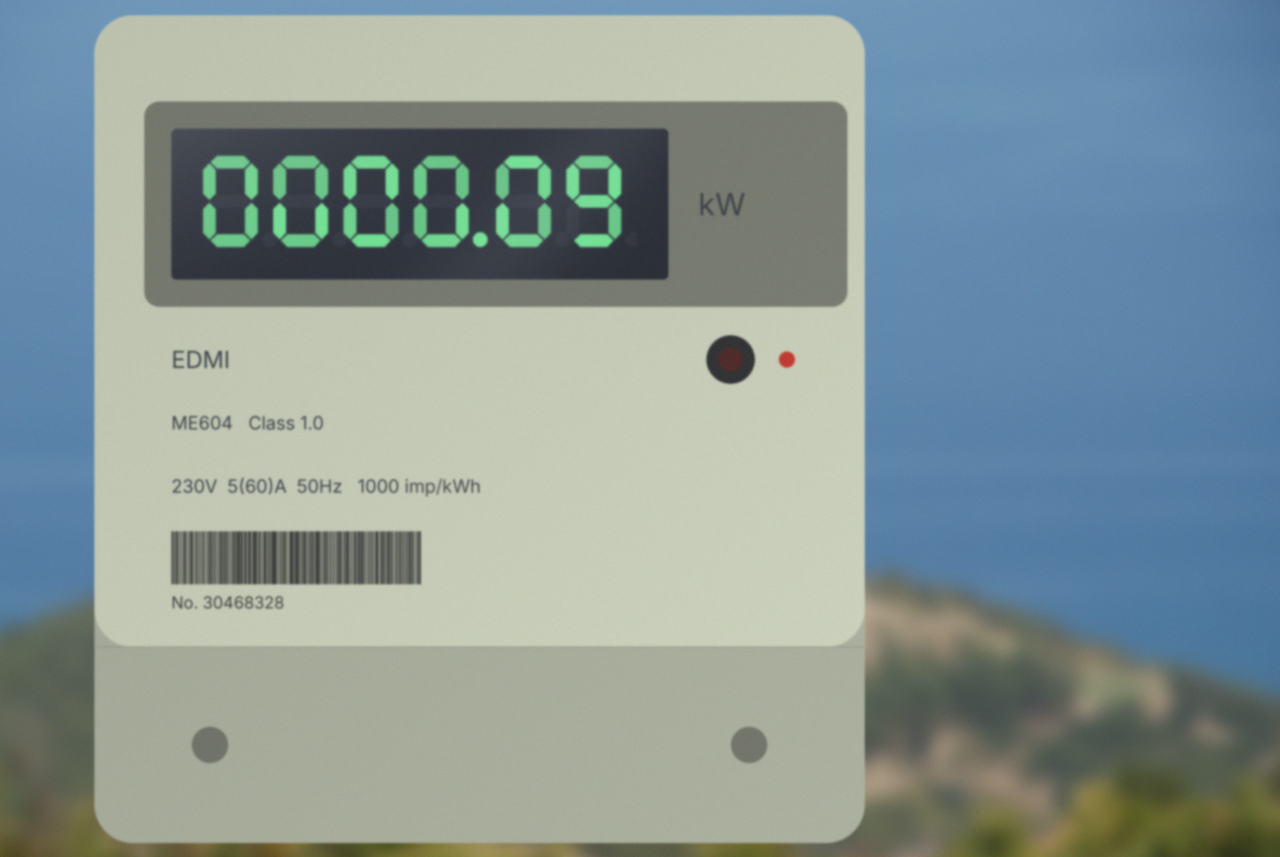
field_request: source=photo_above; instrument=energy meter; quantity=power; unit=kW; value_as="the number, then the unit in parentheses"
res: 0.09 (kW)
